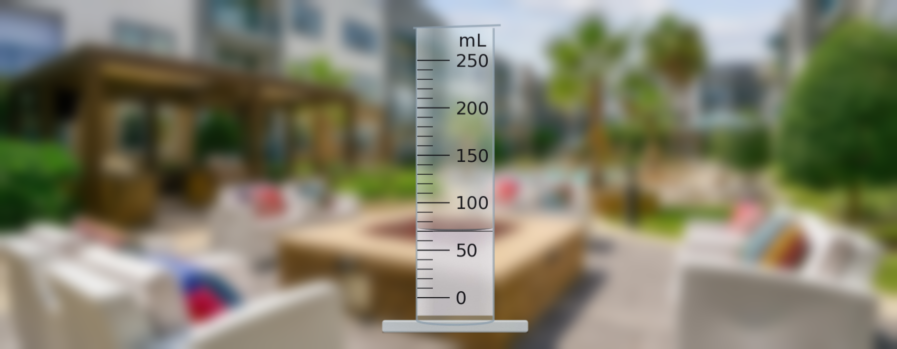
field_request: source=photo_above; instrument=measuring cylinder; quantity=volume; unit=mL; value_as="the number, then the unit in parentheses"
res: 70 (mL)
